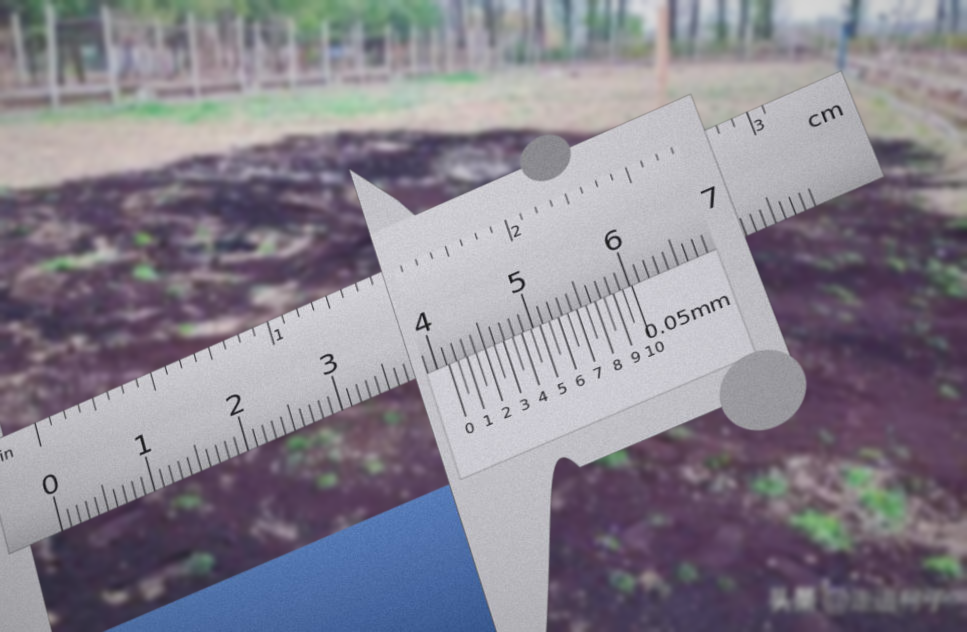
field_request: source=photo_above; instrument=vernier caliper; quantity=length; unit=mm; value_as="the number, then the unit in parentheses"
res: 41.2 (mm)
